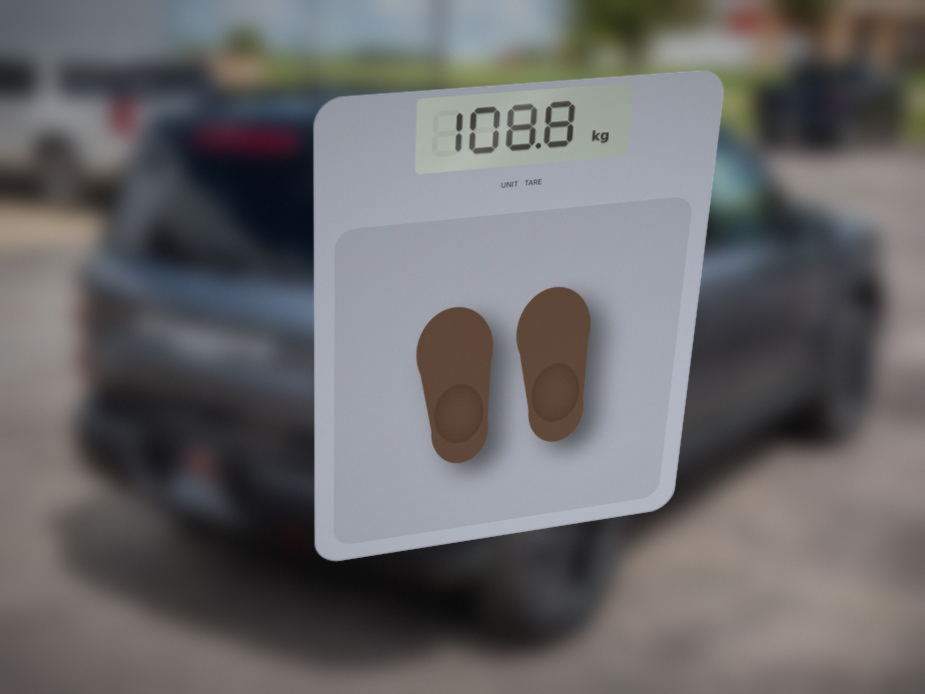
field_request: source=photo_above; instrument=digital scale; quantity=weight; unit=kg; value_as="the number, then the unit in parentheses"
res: 108.8 (kg)
